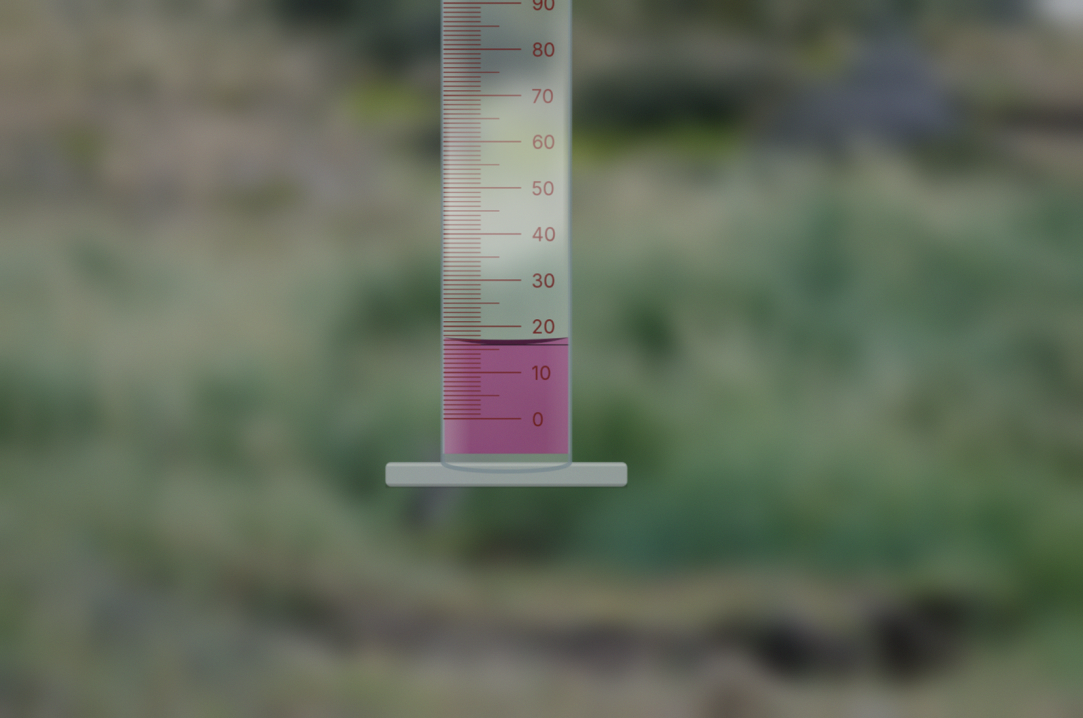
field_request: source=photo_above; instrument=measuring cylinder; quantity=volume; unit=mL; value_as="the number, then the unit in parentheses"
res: 16 (mL)
